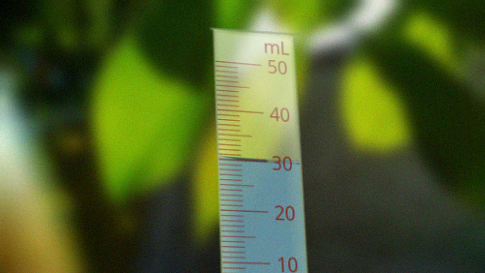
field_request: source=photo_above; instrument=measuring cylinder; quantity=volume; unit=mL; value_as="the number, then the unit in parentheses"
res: 30 (mL)
